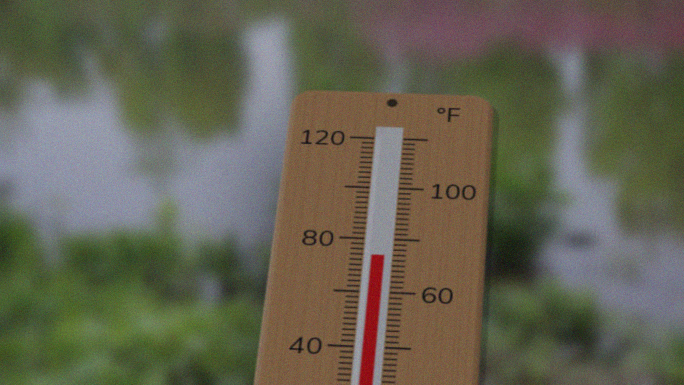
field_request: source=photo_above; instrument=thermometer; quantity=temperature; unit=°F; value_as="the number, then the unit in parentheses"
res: 74 (°F)
